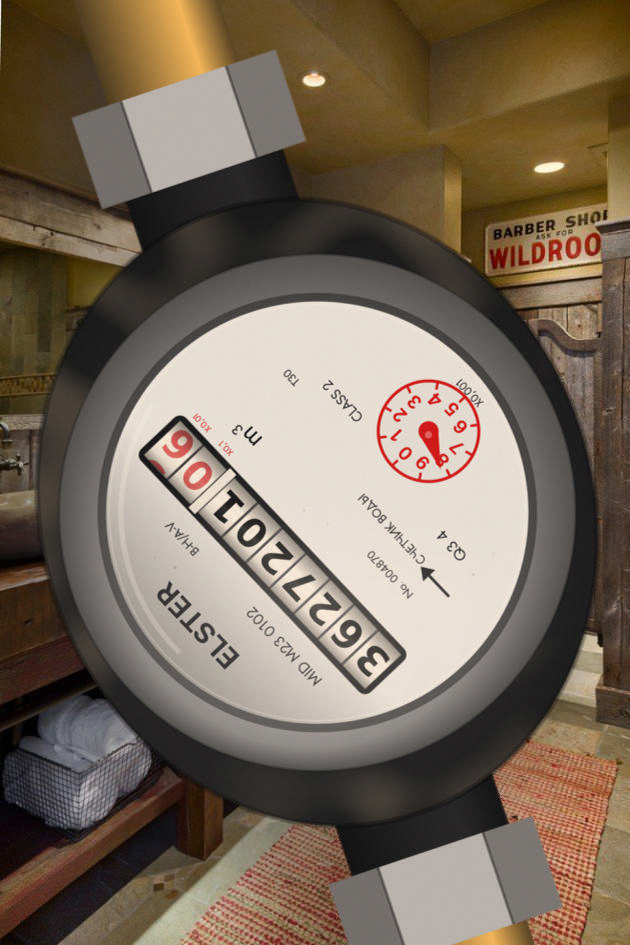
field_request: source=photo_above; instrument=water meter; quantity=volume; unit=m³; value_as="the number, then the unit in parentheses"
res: 3627201.058 (m³)
